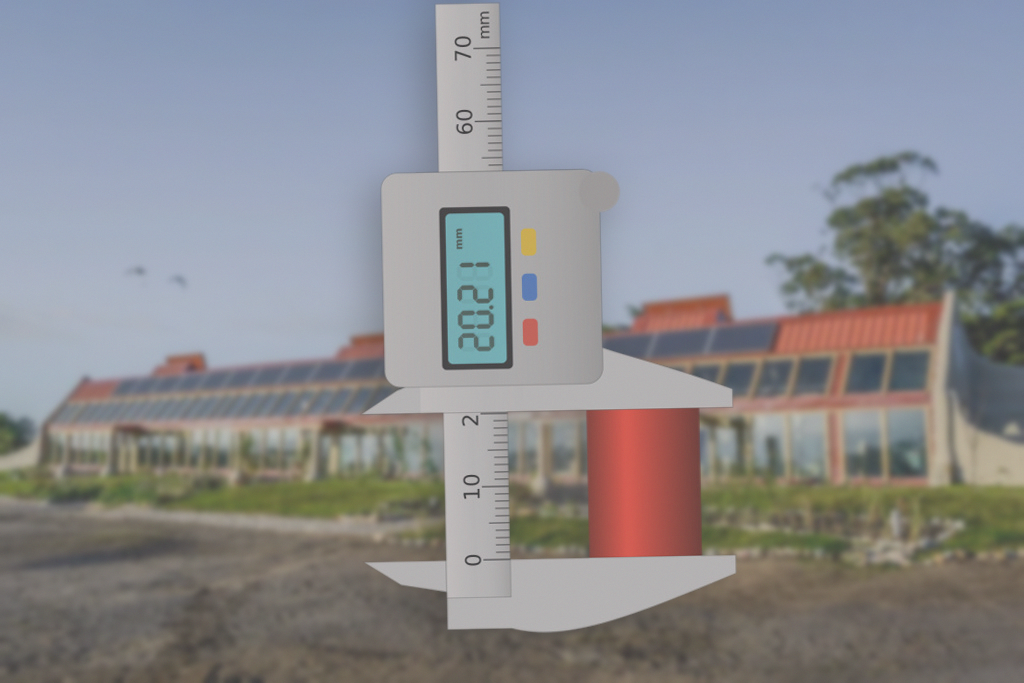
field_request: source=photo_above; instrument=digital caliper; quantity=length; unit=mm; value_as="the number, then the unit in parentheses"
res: 20.21 (mm)
